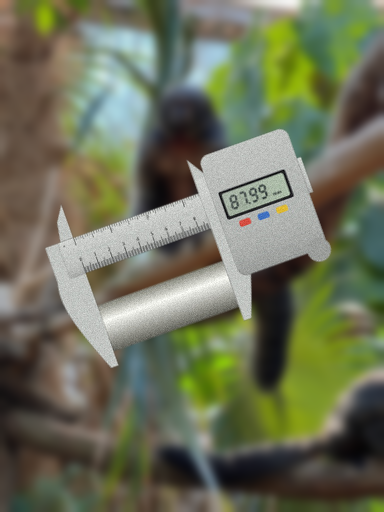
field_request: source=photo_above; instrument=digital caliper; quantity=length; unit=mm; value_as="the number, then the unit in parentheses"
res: 87.99 (mm)
